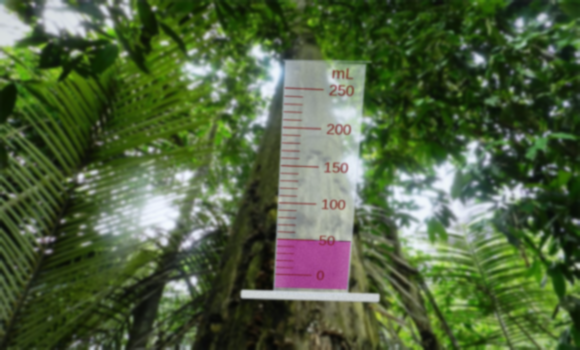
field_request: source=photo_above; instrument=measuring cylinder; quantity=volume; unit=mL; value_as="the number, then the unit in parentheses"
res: 50 (mL)
